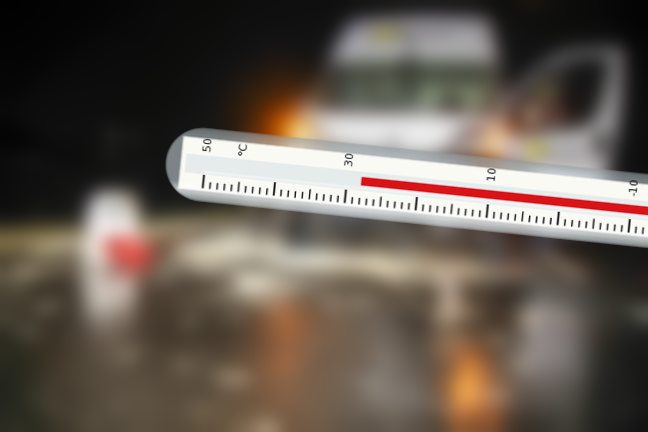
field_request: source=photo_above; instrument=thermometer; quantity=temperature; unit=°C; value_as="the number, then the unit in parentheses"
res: 28 (°C)
